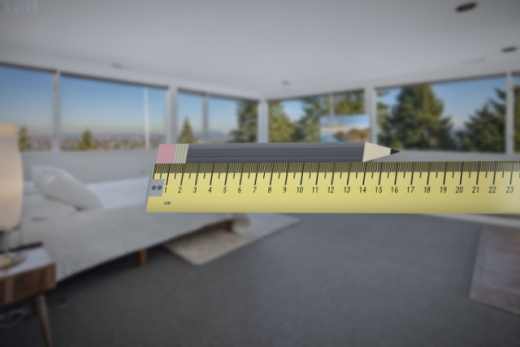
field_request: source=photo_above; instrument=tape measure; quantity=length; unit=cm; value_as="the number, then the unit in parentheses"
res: 16 (cm)
